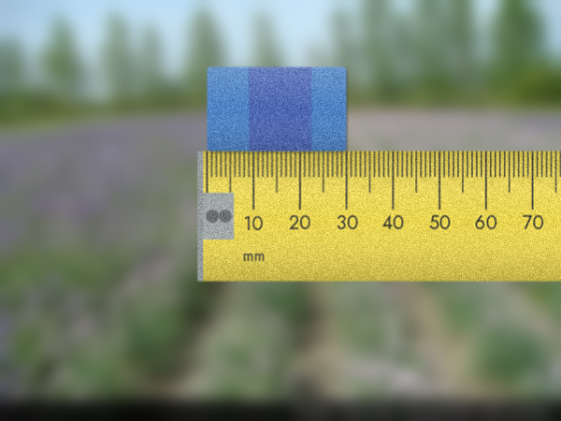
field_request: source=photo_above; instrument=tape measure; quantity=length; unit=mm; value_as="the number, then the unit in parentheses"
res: 30 (mm)
